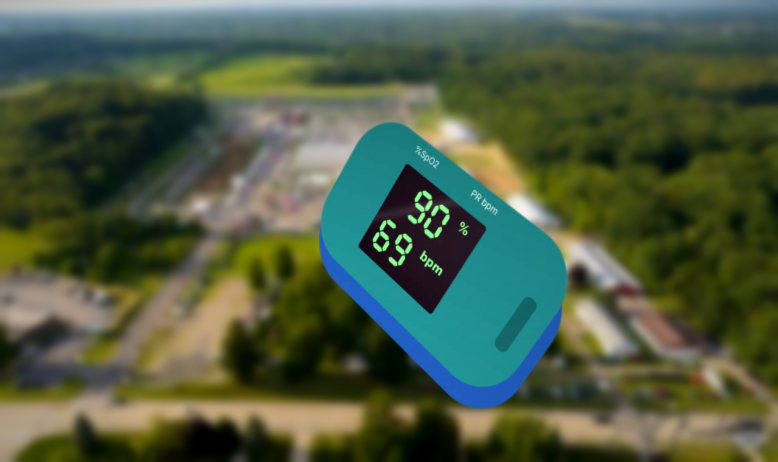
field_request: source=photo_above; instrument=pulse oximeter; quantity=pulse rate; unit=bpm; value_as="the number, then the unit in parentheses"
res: 69 (bpm)
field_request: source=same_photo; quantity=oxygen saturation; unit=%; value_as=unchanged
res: 90 (%)
